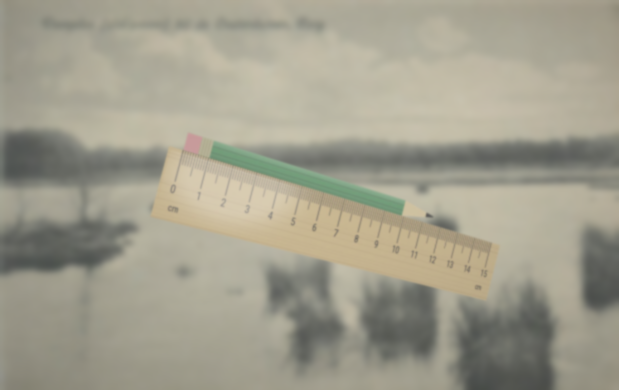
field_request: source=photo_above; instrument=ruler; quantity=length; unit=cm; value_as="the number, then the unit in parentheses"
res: 11.5 (cm)
